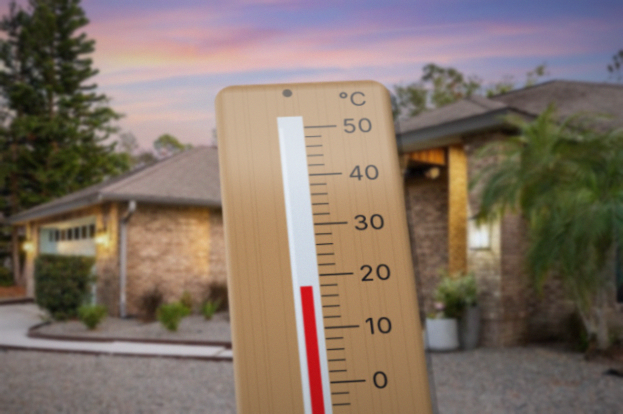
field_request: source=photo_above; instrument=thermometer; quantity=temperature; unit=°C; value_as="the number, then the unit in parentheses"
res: 18 (°C)
